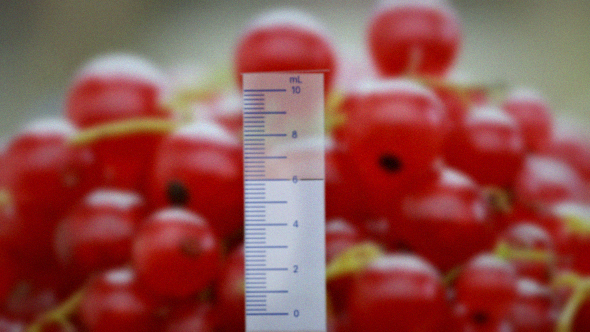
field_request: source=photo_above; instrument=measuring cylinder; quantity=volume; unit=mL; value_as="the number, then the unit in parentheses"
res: 6 (mL)
